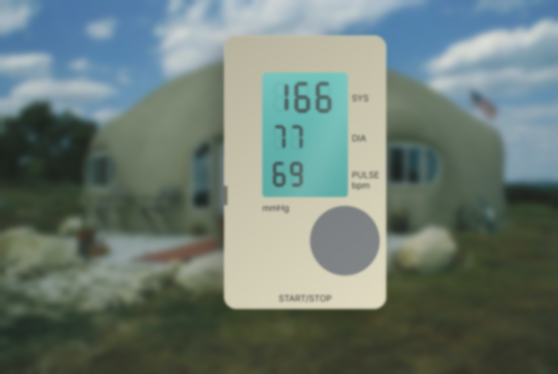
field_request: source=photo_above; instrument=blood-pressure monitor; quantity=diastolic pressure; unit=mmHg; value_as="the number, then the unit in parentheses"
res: 77 (mmHg)
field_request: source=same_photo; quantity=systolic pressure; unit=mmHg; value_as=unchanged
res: 166 (mmHg)
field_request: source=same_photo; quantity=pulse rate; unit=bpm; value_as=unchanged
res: 69 (bpm)
